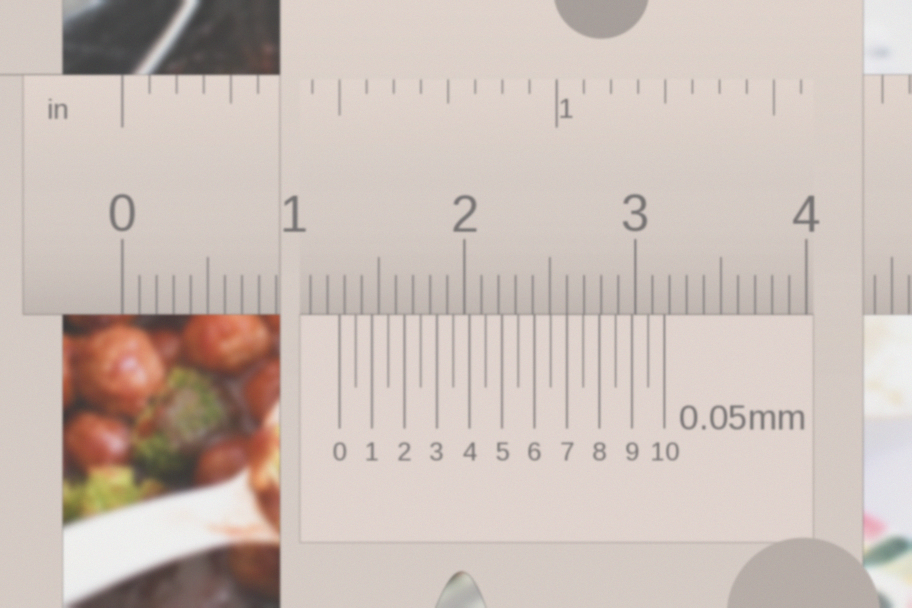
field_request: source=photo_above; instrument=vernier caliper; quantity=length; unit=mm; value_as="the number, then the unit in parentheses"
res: 12.7 (mm)
